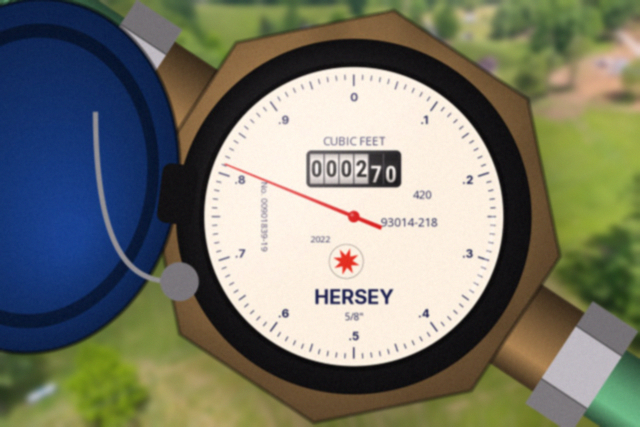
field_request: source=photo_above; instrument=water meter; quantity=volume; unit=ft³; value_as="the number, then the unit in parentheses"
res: 269.81 (ft³)
